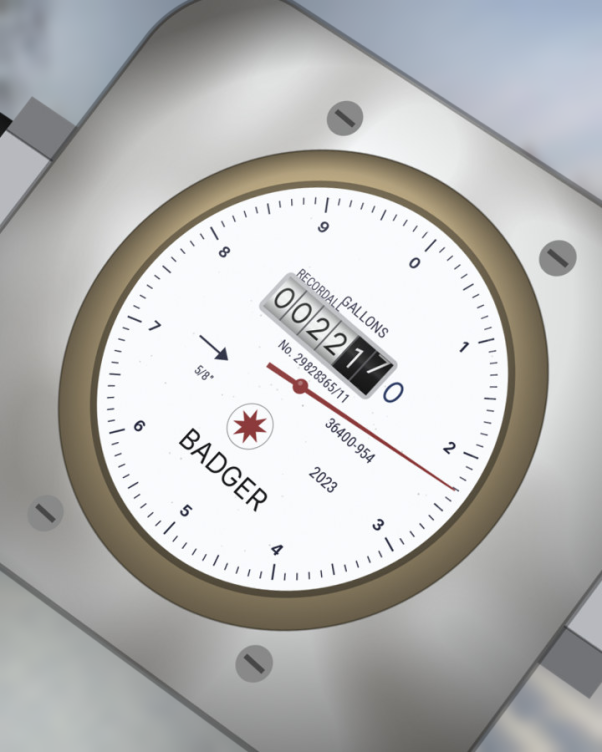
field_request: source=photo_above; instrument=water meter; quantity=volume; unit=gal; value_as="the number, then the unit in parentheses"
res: 22172.3 (gal)
